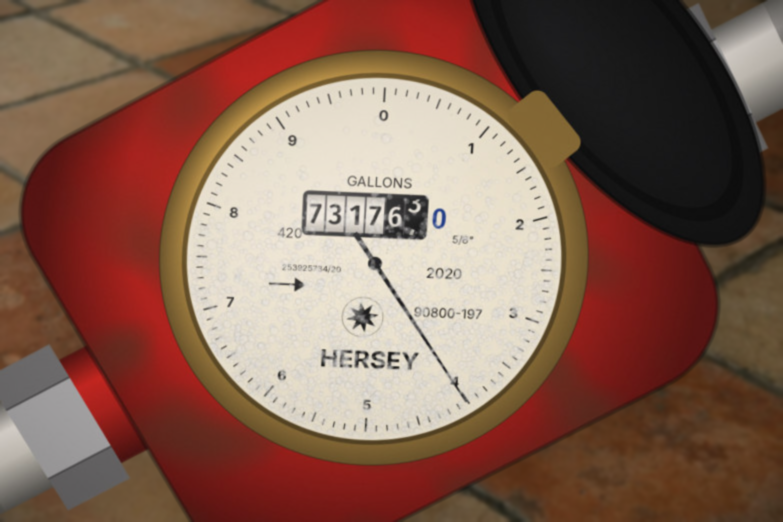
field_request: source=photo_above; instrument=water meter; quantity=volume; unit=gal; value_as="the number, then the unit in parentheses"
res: 7317634.0 (gal)
